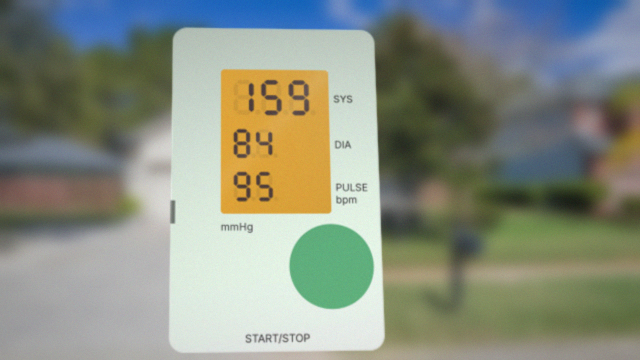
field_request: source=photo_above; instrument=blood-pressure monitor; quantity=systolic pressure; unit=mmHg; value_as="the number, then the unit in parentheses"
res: 159 (mmHg)
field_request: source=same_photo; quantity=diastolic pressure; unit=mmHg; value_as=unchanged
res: 84 (mmHg)
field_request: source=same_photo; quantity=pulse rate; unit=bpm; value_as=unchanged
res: 95 (bpm)
